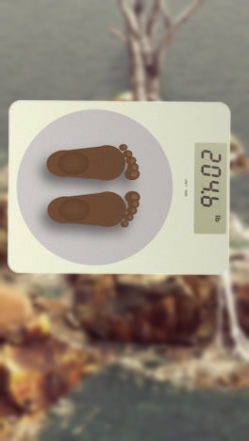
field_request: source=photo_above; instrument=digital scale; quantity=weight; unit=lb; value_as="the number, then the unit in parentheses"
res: 204.6 (lb)
